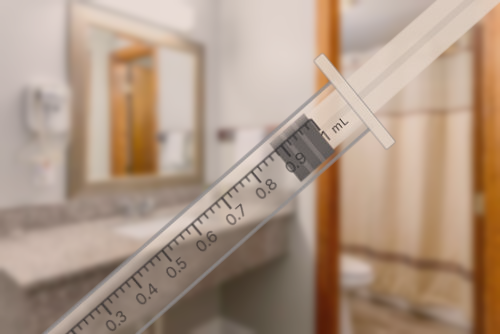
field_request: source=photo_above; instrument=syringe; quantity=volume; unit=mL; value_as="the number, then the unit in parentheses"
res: 0.88 (mL)
